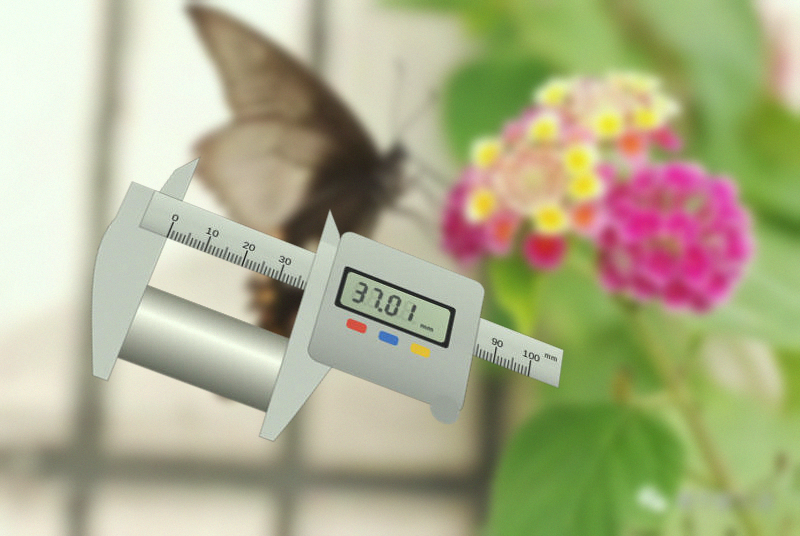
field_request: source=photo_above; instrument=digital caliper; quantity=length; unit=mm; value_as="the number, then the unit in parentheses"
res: 37.01 (mm)
